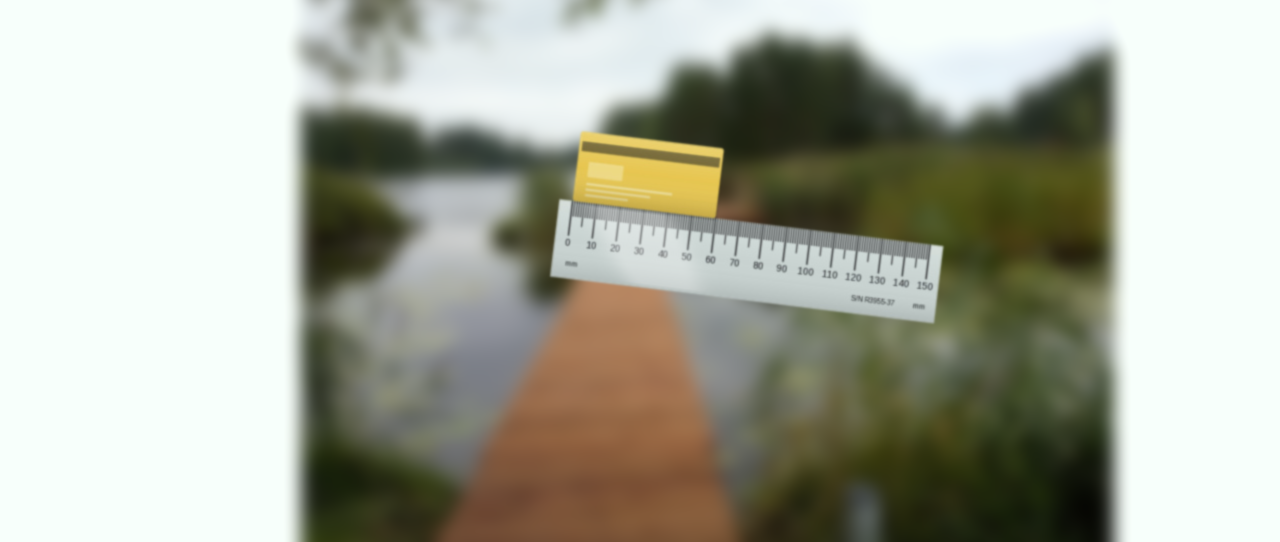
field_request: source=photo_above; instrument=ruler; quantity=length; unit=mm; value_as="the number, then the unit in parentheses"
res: 60 (mm)
